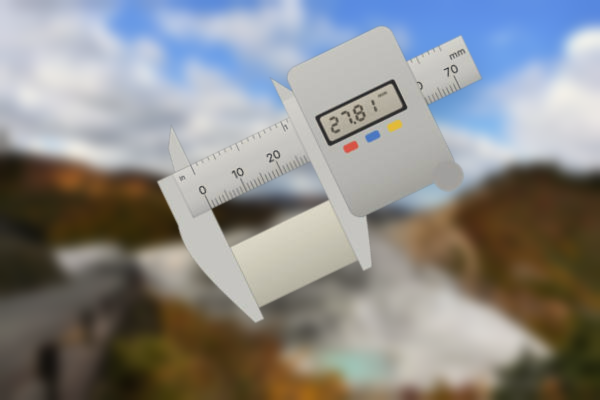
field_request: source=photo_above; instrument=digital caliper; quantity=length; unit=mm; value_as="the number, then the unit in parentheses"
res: 27.81 (mm)
